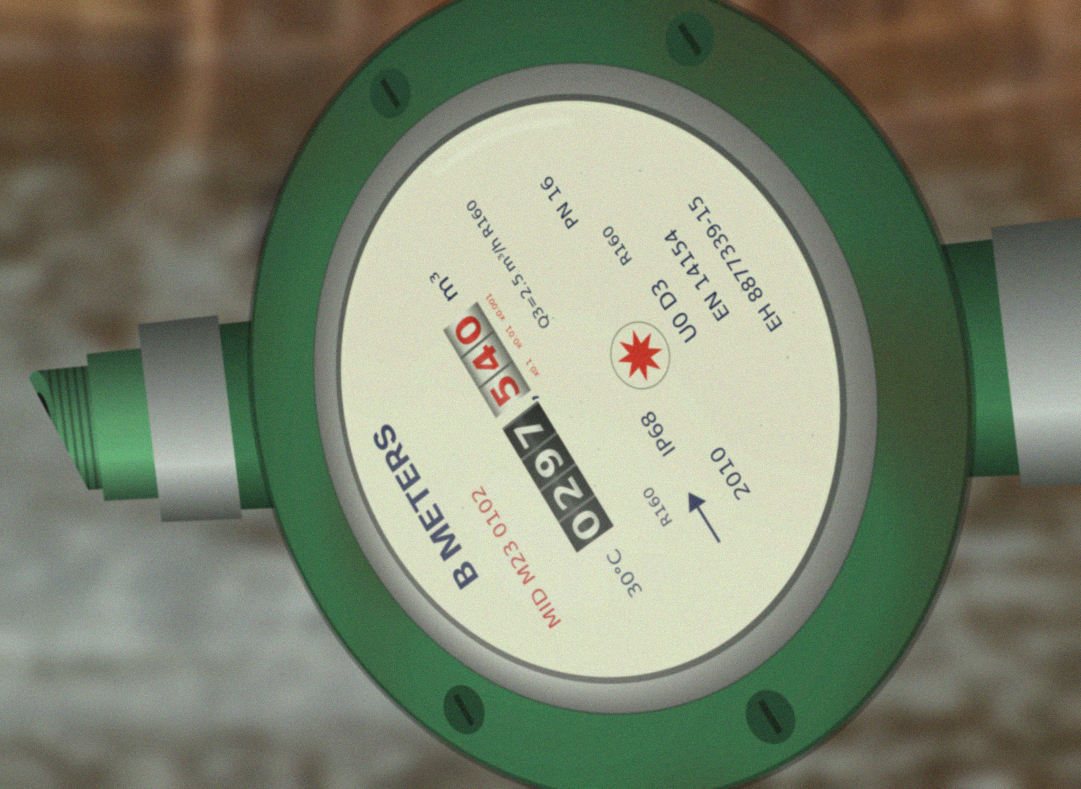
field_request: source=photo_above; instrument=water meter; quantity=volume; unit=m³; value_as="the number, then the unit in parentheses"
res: 297.540 (m³)
